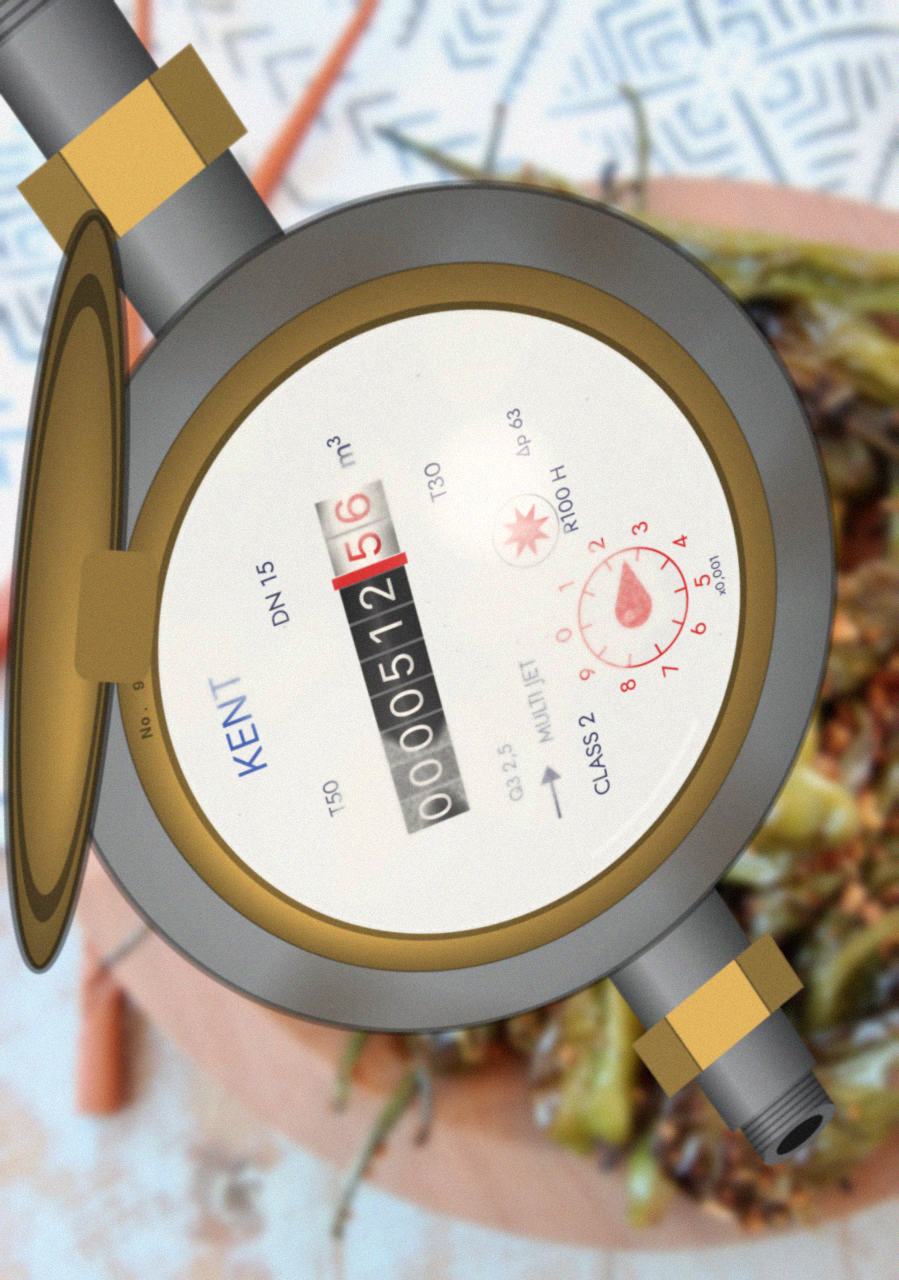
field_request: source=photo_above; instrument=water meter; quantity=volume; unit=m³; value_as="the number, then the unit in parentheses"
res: 512.562 (m³)
